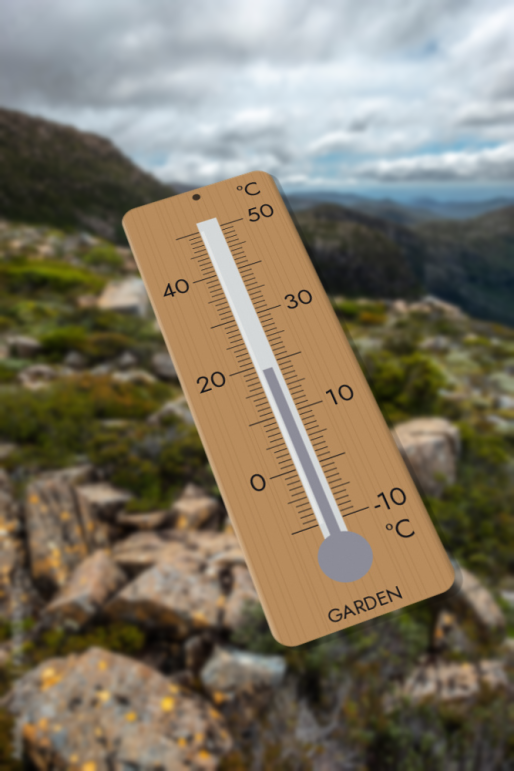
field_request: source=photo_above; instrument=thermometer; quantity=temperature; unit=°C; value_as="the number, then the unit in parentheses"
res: 19 (°C)
